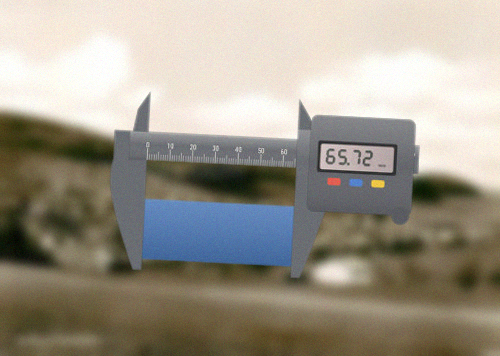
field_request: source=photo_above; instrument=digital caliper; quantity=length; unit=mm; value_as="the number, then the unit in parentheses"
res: 65.72 (mm)
